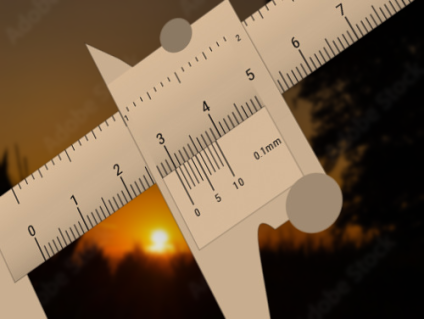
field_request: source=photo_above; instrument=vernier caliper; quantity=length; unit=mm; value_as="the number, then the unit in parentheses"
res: 29.8 (mm)
